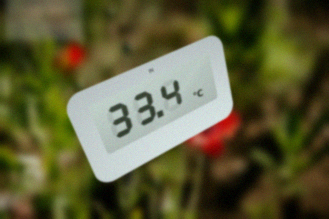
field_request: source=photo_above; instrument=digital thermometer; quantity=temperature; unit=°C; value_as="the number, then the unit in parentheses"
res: 33.4 (°C)
